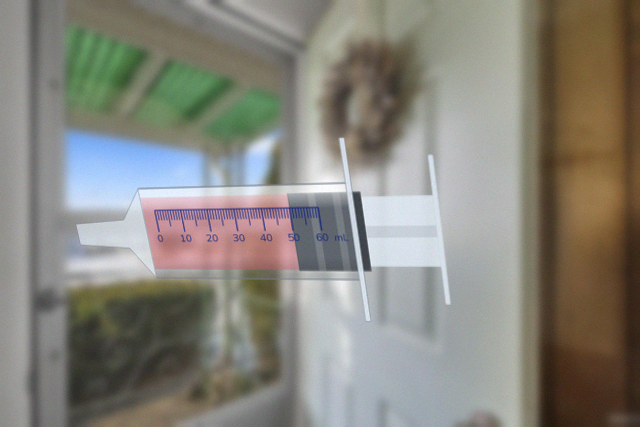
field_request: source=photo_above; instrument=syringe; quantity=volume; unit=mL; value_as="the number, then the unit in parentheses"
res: 50 (mL)
